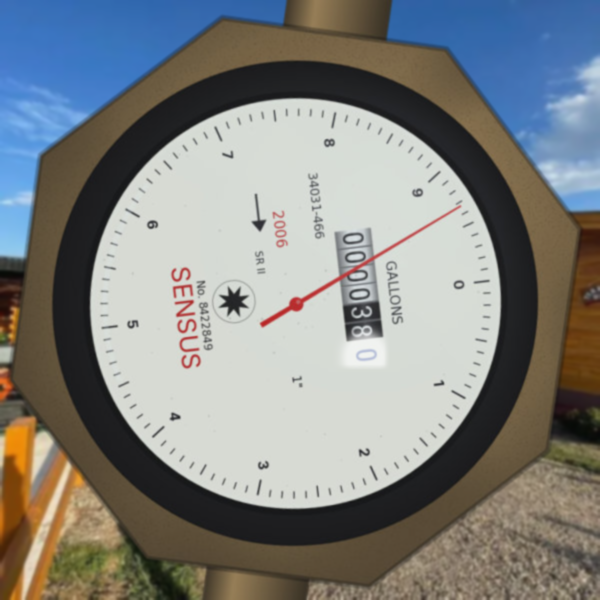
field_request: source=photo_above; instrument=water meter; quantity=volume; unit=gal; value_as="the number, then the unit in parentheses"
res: 379.3 (gal)
